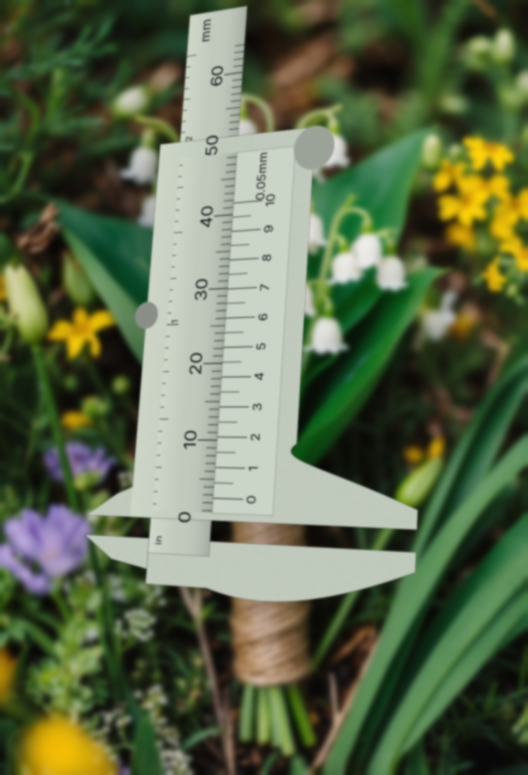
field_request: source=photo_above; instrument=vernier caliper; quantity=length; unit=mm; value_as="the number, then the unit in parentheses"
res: 2.6 (mm)
